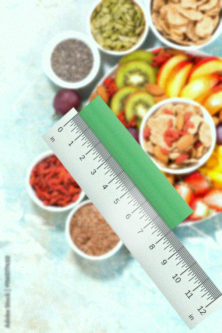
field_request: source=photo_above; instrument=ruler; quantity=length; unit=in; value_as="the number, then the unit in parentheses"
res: 8 (in)
